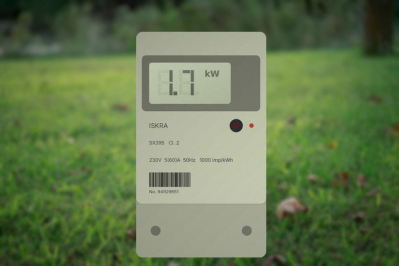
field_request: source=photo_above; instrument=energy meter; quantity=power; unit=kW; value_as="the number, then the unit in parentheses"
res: 1.7 (kW)
